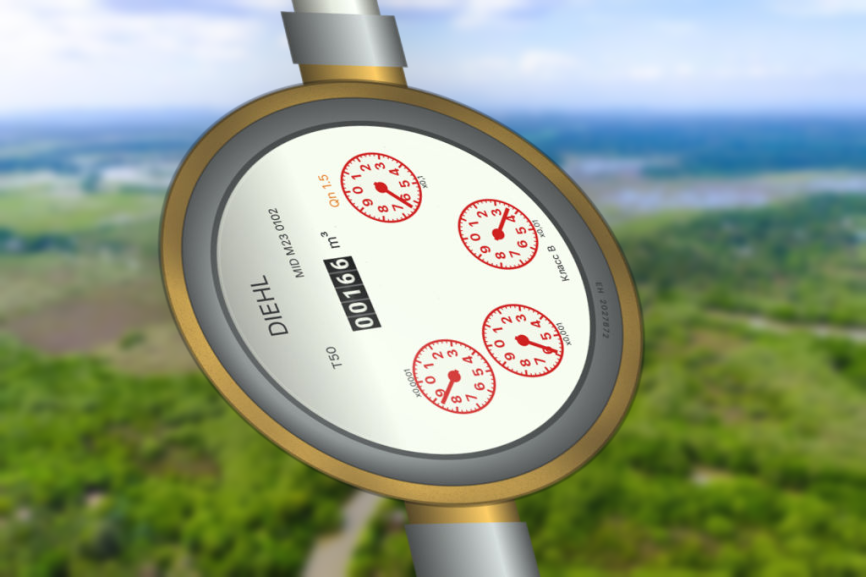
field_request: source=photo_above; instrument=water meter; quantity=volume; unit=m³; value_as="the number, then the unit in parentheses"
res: 166.6358 (m³)
